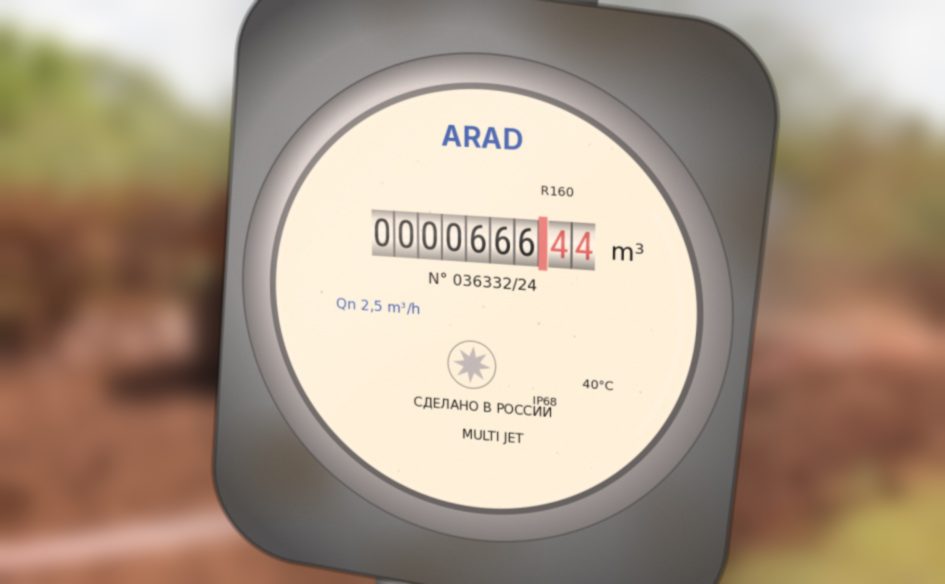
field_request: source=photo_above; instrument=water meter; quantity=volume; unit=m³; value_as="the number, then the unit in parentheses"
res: 666.44 (m³)
